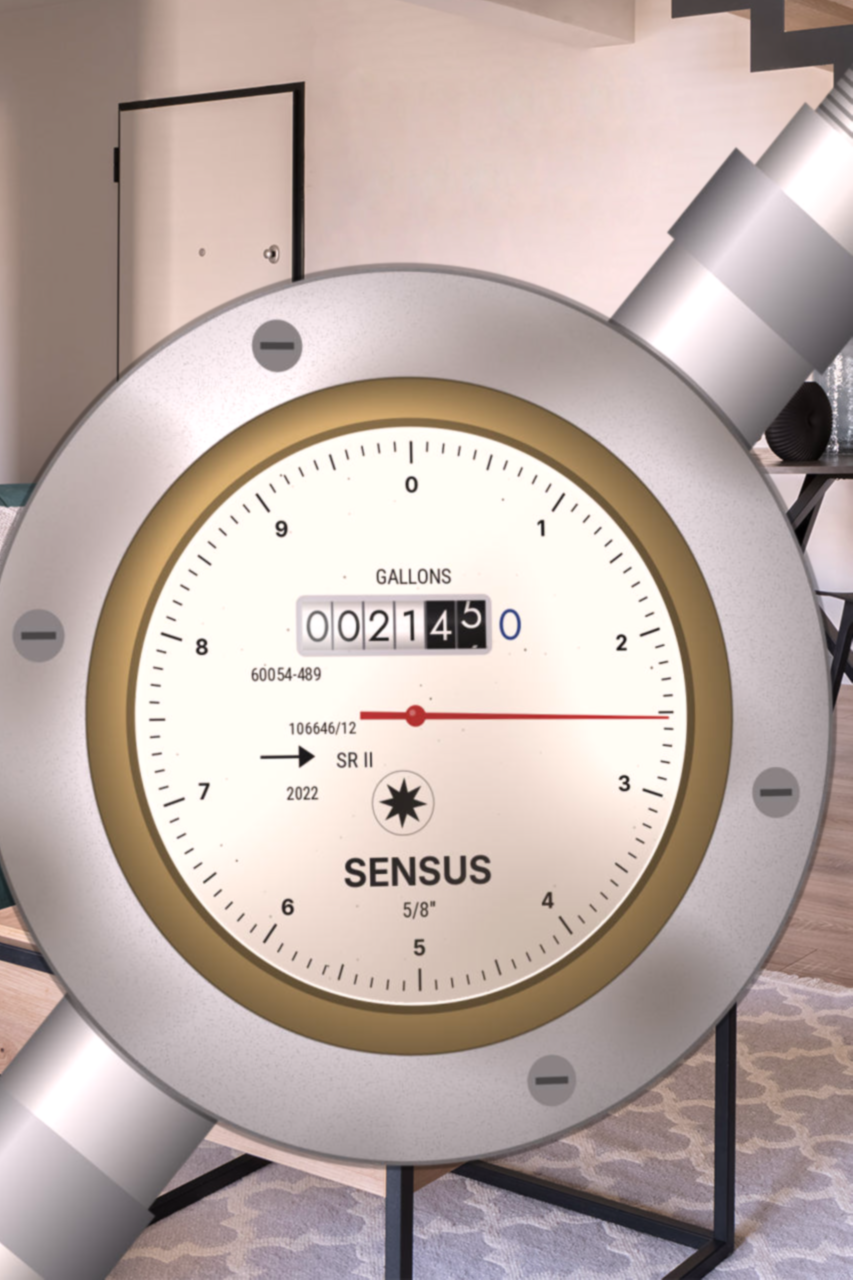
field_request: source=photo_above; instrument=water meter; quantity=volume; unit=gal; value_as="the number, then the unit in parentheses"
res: 21452.5 (gal)
